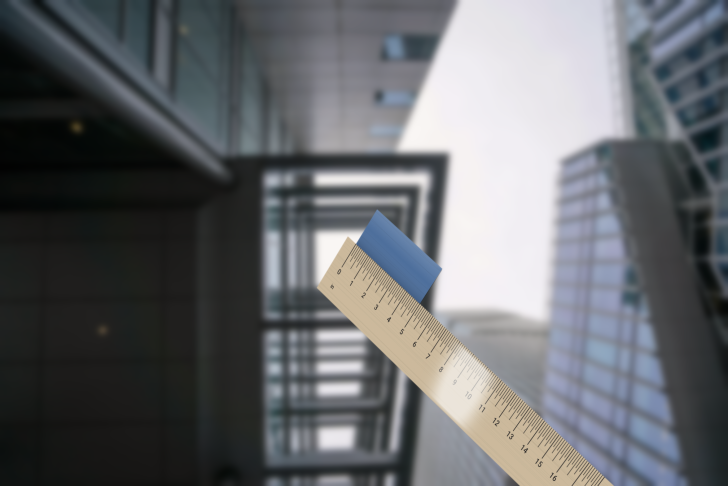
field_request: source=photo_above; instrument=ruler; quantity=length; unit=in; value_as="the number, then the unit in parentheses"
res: 5 (in)
